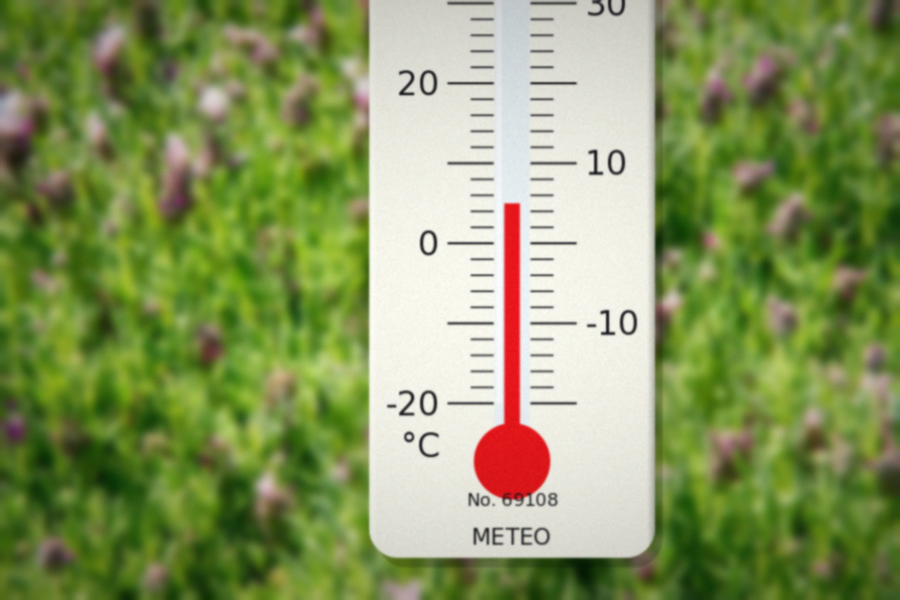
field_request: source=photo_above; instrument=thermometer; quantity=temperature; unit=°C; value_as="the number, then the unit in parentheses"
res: 5 (°C)
